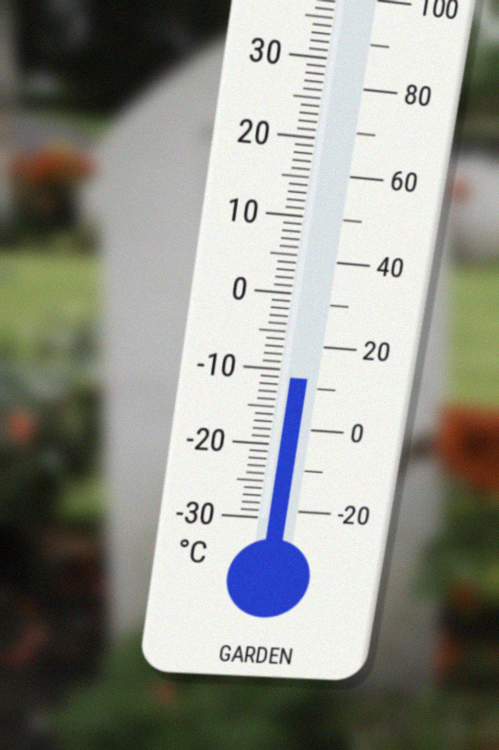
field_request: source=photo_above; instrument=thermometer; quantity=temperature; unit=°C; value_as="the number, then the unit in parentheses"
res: -11 (°C)
